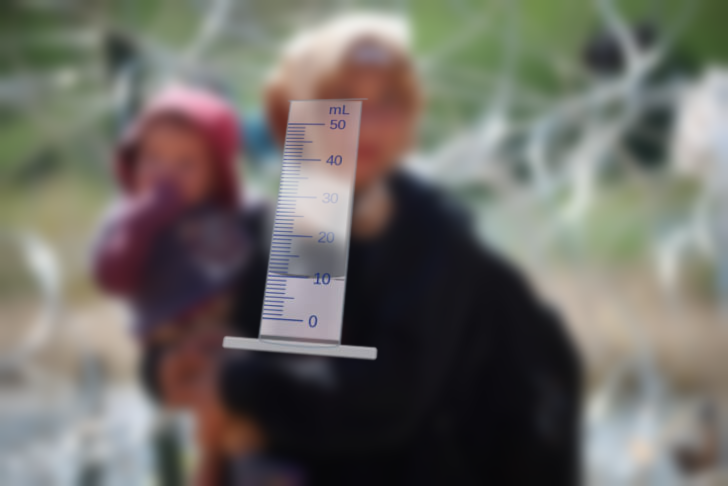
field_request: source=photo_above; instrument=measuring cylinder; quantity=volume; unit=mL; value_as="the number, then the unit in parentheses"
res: 10 (mL)
